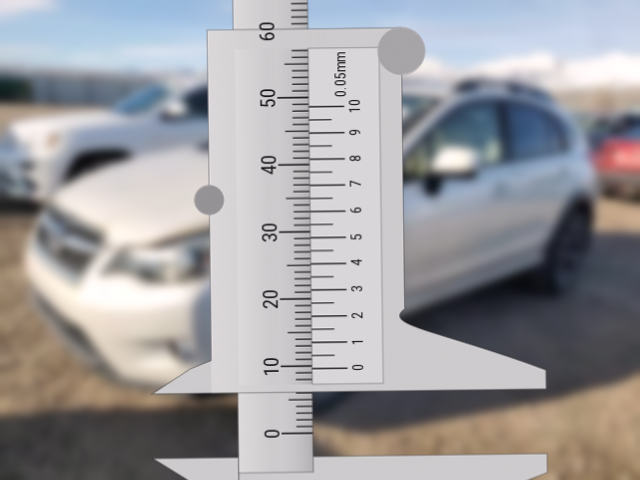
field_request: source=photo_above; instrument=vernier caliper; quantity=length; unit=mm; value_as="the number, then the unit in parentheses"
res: 9.6 (mm)
